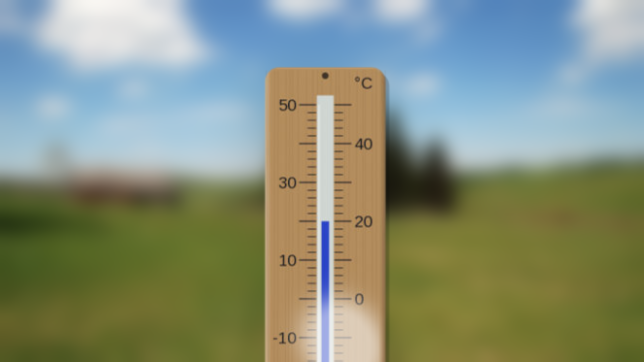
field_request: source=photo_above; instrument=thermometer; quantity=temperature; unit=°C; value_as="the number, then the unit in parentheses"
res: 20 (°C)
